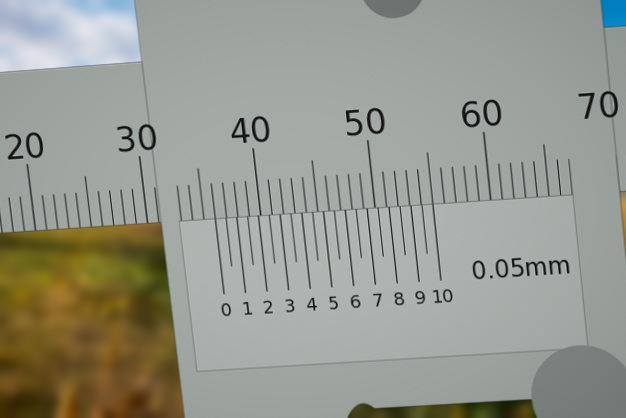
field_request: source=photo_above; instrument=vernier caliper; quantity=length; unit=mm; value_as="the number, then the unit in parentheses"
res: 36.0 (mm)
